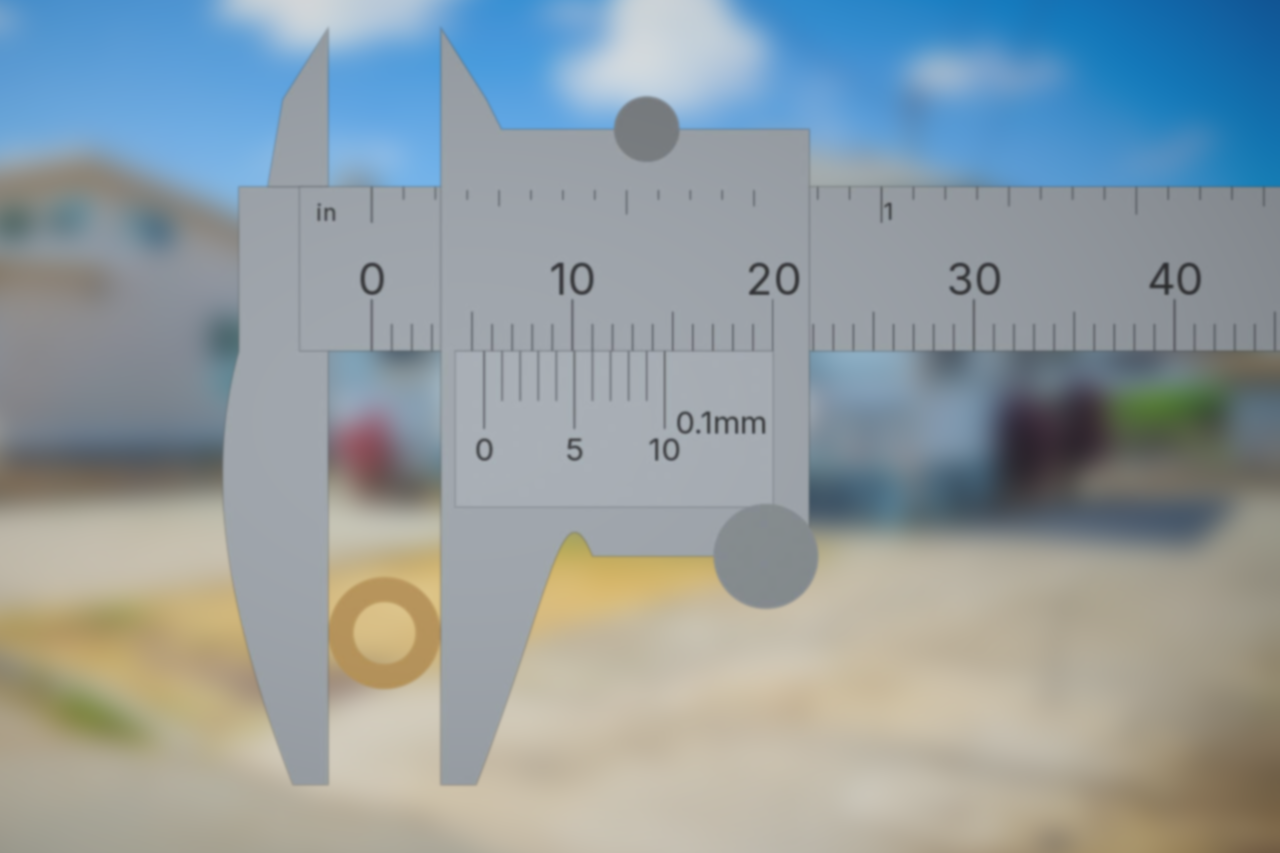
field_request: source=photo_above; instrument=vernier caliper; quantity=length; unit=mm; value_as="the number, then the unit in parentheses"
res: 5.6 (mm)
